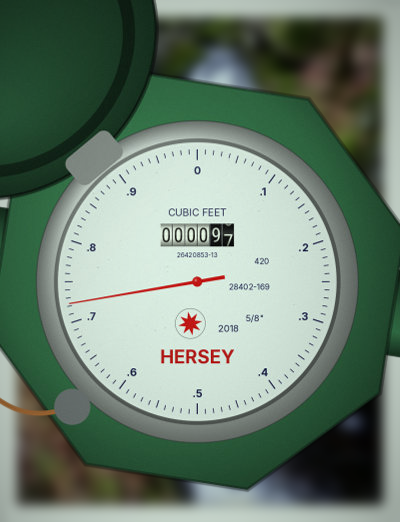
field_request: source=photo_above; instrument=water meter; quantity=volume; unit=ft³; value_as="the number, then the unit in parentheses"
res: 96.72 (ft³)
